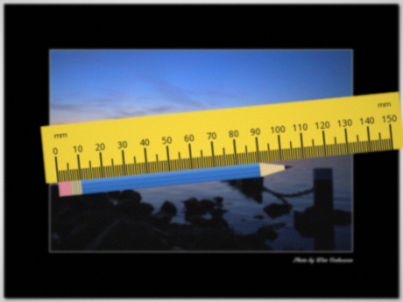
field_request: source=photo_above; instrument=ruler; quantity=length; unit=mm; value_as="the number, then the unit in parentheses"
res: 105 (mm)
